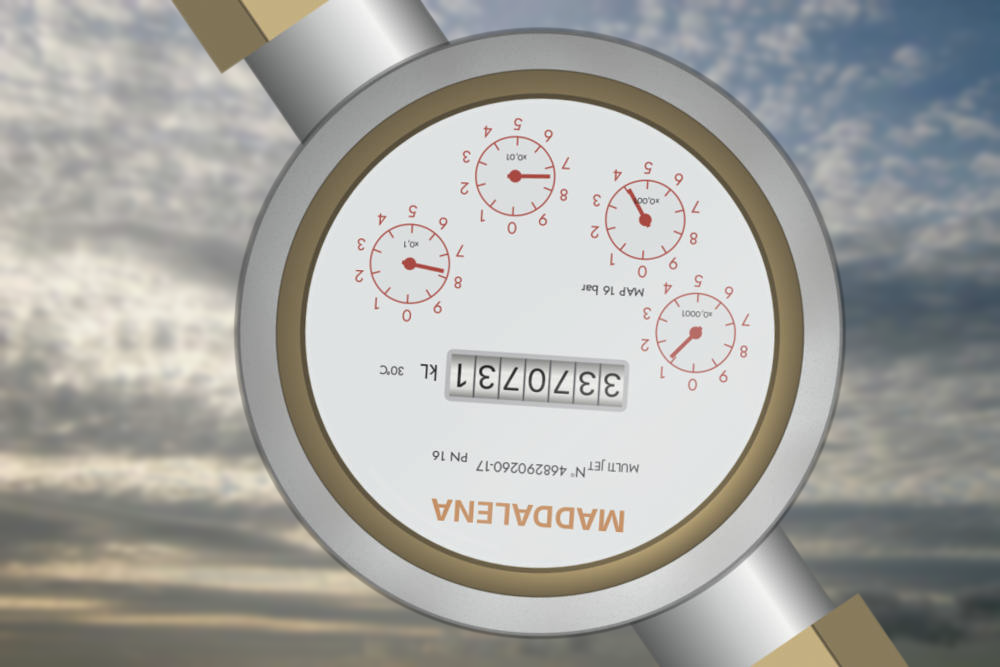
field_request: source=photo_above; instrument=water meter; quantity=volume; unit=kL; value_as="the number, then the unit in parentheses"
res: 3370731.7741 (kL)
